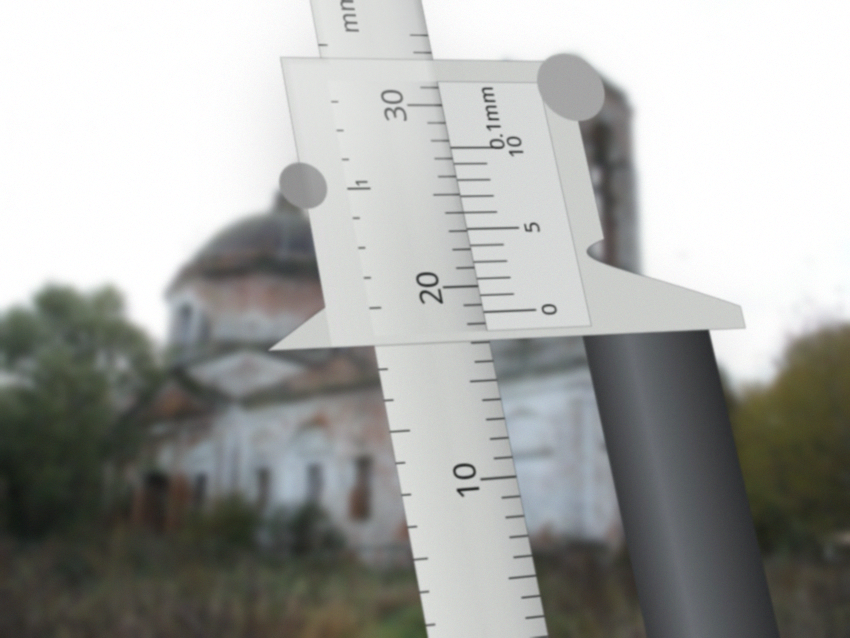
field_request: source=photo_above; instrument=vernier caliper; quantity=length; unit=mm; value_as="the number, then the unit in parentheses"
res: 18.6 (mm)
